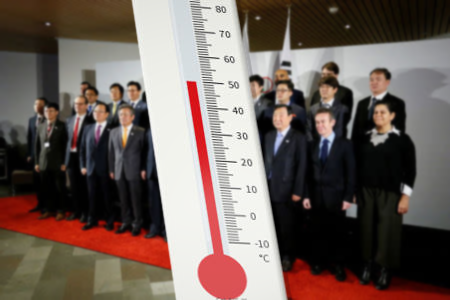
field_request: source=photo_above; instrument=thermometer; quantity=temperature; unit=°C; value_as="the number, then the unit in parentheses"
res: 50 (°C)
